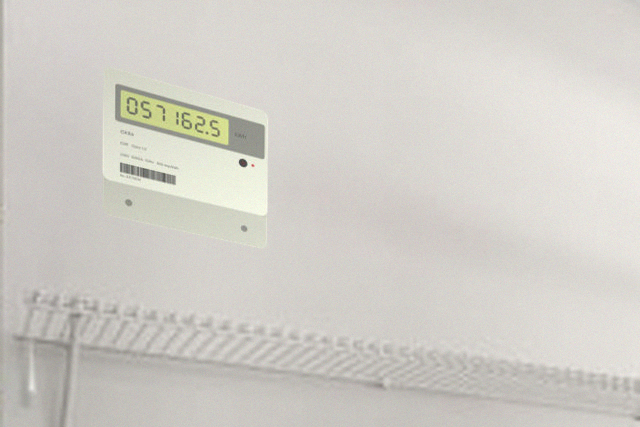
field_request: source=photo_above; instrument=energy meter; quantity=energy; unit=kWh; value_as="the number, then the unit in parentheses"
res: 57162.5 (kWh)
